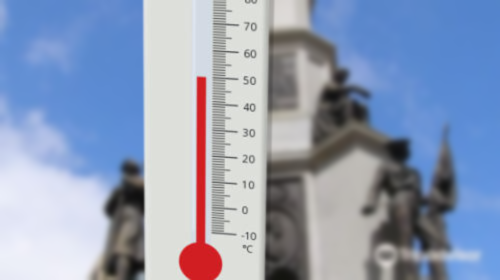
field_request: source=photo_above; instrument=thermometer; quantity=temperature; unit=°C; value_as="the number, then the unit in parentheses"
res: 50 (°C)
